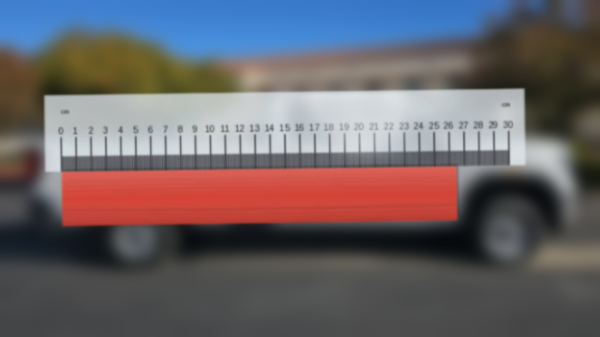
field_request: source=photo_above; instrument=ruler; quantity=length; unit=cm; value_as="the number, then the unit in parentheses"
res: 26.5 (cm)
